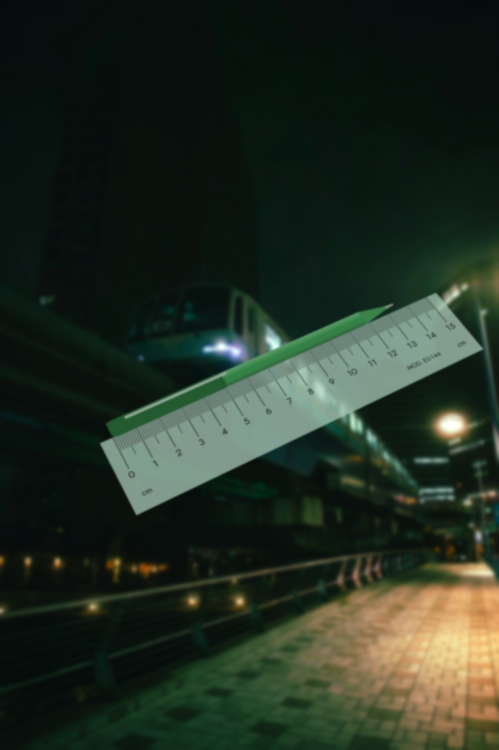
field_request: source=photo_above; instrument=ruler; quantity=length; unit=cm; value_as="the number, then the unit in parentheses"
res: 13.5 (cm)
